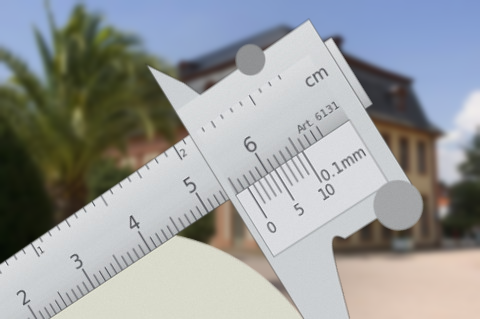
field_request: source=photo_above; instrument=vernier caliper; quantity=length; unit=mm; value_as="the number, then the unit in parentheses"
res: 56.6 (mm)
